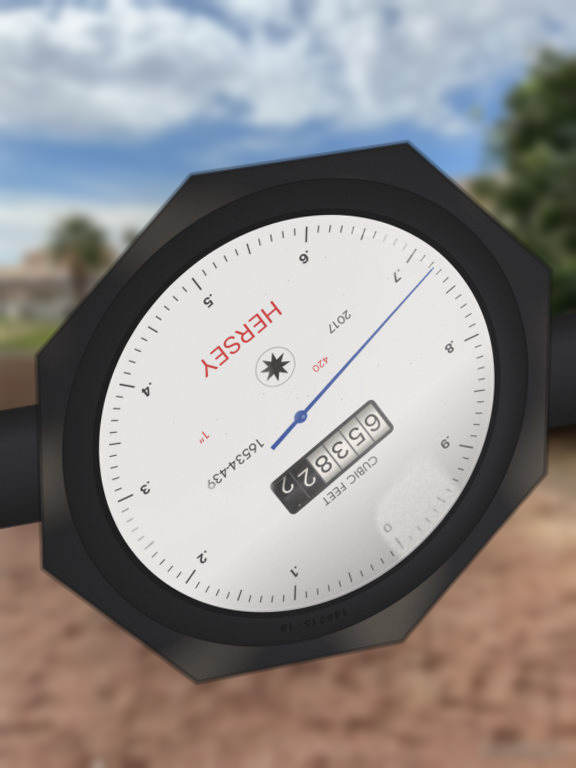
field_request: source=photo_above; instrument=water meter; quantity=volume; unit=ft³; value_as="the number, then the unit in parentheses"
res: 653821.72 (ft³)
